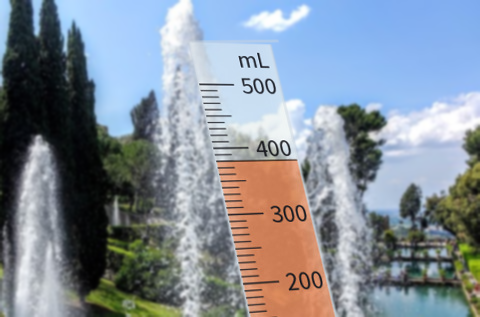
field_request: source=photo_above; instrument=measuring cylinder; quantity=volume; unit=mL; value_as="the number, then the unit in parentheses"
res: 380 (mL)
